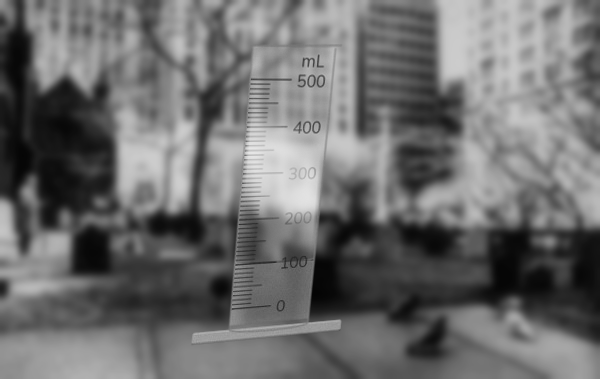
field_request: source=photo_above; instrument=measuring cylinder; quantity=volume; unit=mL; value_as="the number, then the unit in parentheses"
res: 100 (mL)
